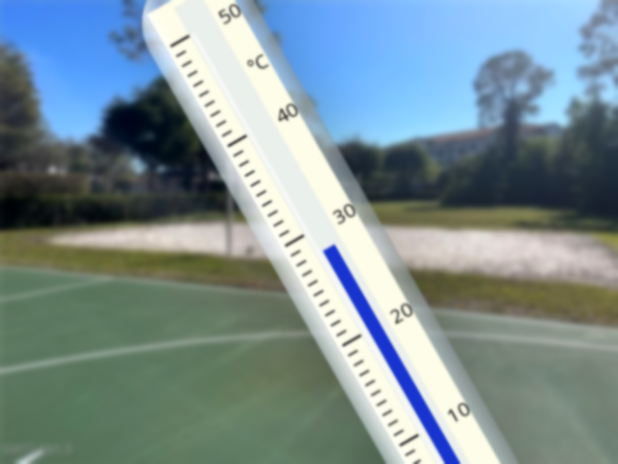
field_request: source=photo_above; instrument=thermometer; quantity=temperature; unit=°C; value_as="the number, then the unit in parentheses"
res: 28 (°C)
